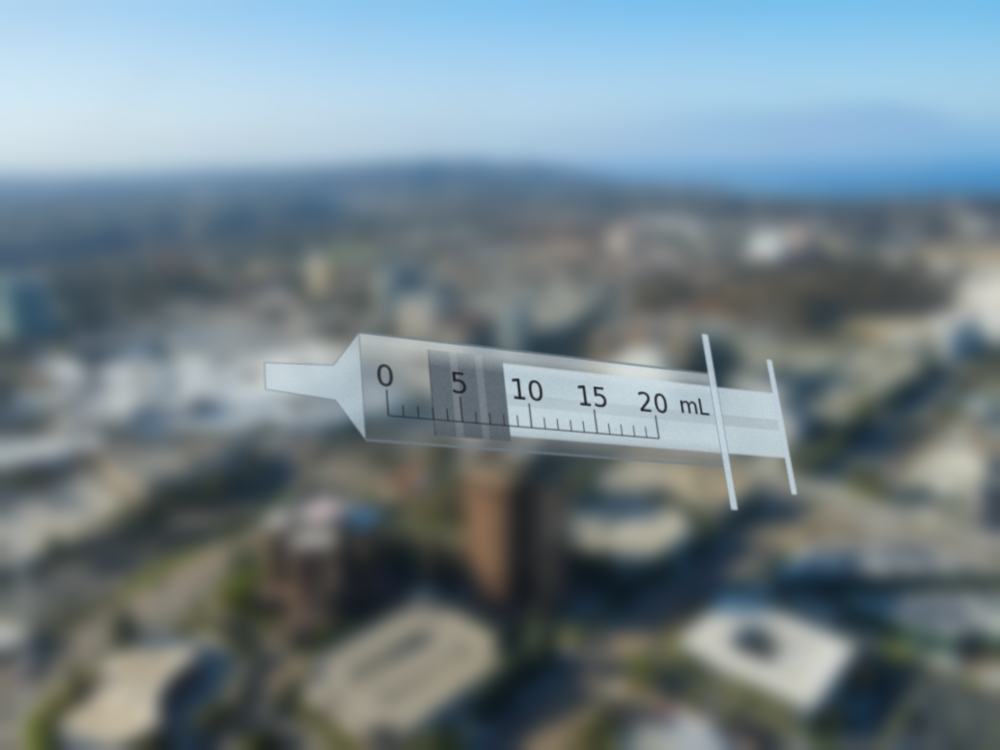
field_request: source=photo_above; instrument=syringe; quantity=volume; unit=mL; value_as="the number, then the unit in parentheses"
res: 3 (mL)
